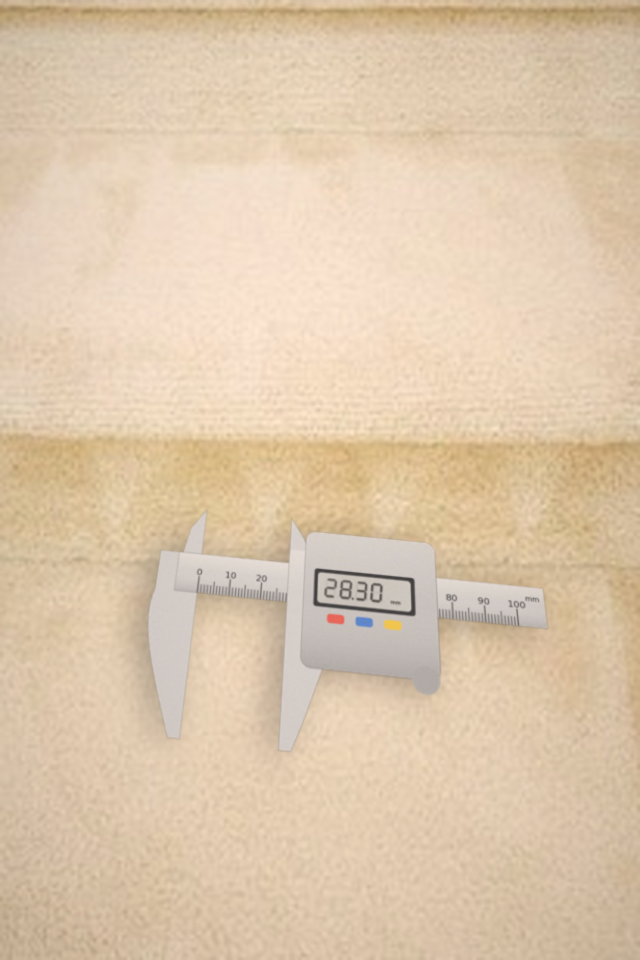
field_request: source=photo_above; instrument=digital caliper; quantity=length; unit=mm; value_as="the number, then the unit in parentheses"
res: 28.30 (mm)
